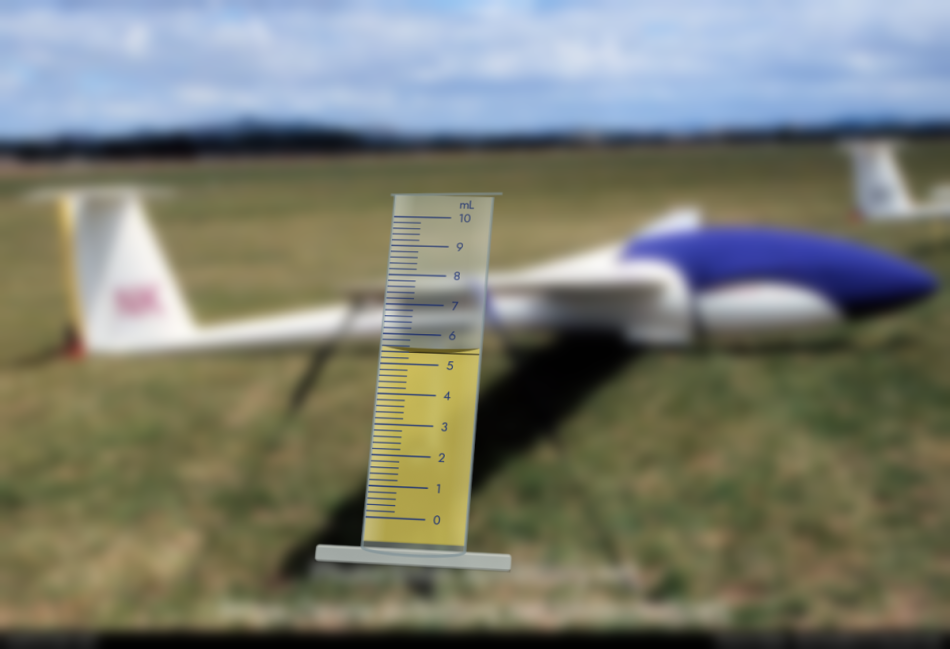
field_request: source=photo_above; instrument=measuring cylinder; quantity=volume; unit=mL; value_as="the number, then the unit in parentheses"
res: 5.4 (mL)
